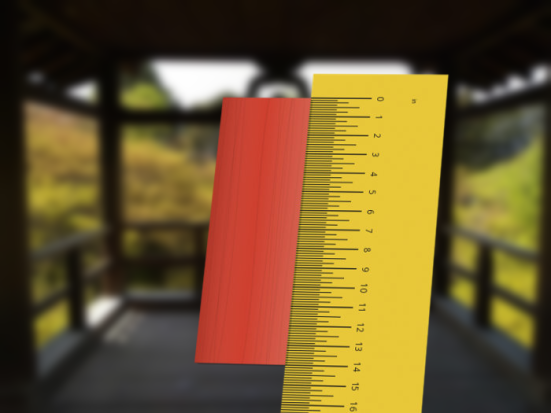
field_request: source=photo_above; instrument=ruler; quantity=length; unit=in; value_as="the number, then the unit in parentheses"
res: 14 (in)
